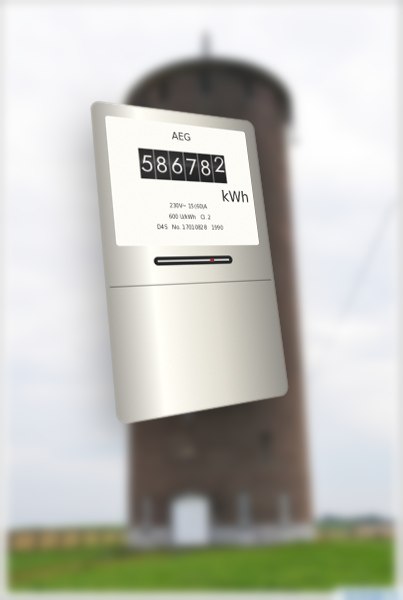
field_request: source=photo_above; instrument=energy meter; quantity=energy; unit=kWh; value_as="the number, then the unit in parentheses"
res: 586782 (kWh)
